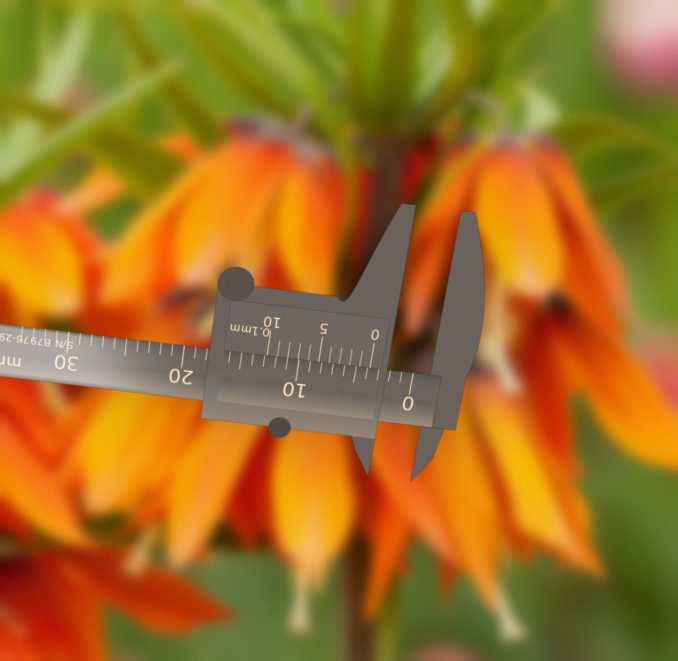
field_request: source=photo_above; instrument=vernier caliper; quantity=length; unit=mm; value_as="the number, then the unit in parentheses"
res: 3.8 (mm)
